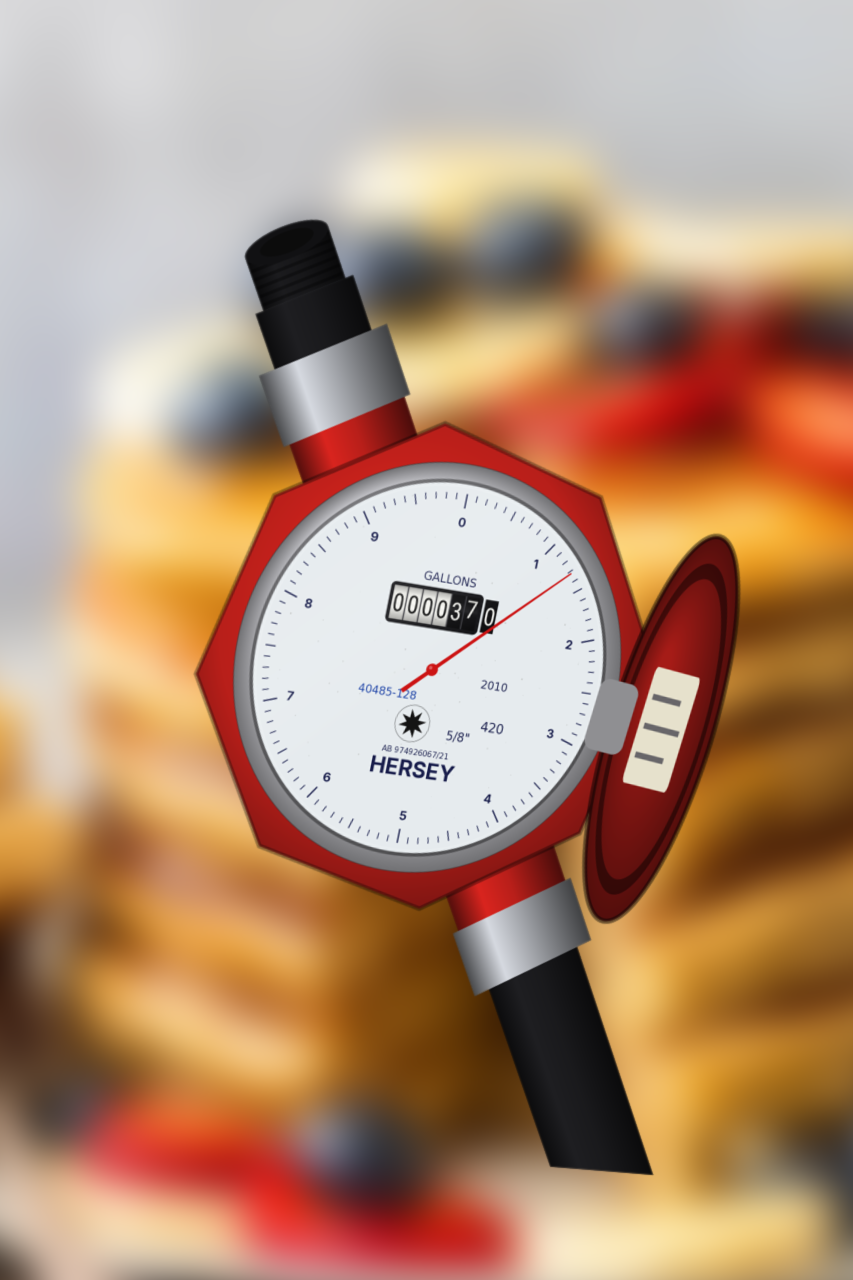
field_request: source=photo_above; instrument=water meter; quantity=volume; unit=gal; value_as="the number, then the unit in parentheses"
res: 371.3 (gal)
